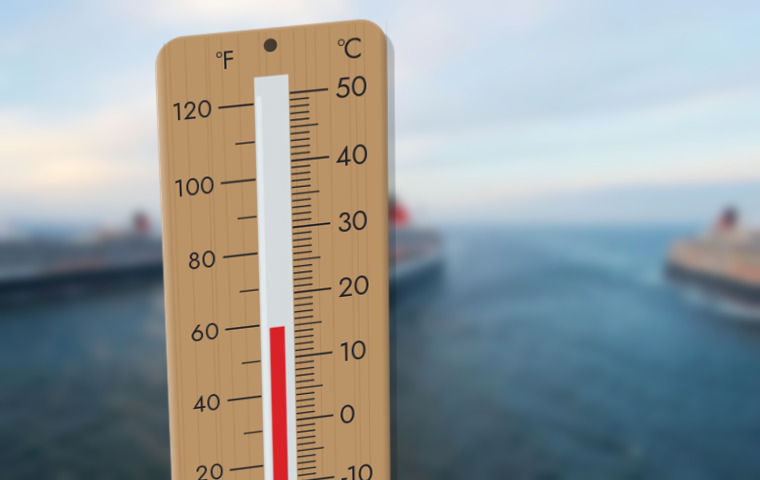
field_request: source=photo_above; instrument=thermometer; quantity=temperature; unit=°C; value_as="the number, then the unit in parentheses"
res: 15 (°C)
